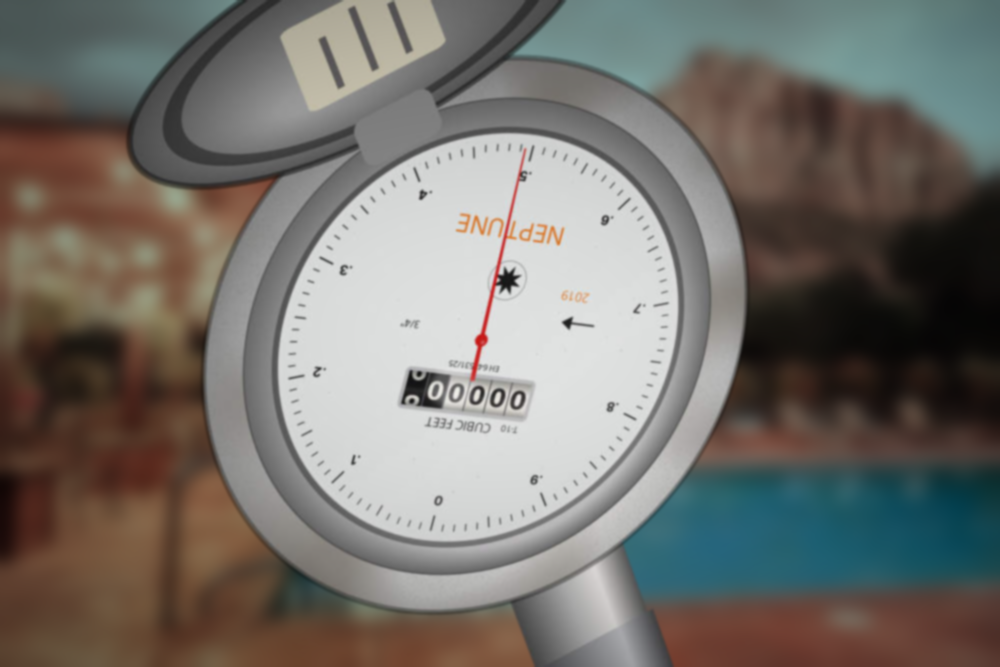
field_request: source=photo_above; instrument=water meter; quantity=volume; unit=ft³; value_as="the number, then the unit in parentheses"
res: 8.49 (ft³)
